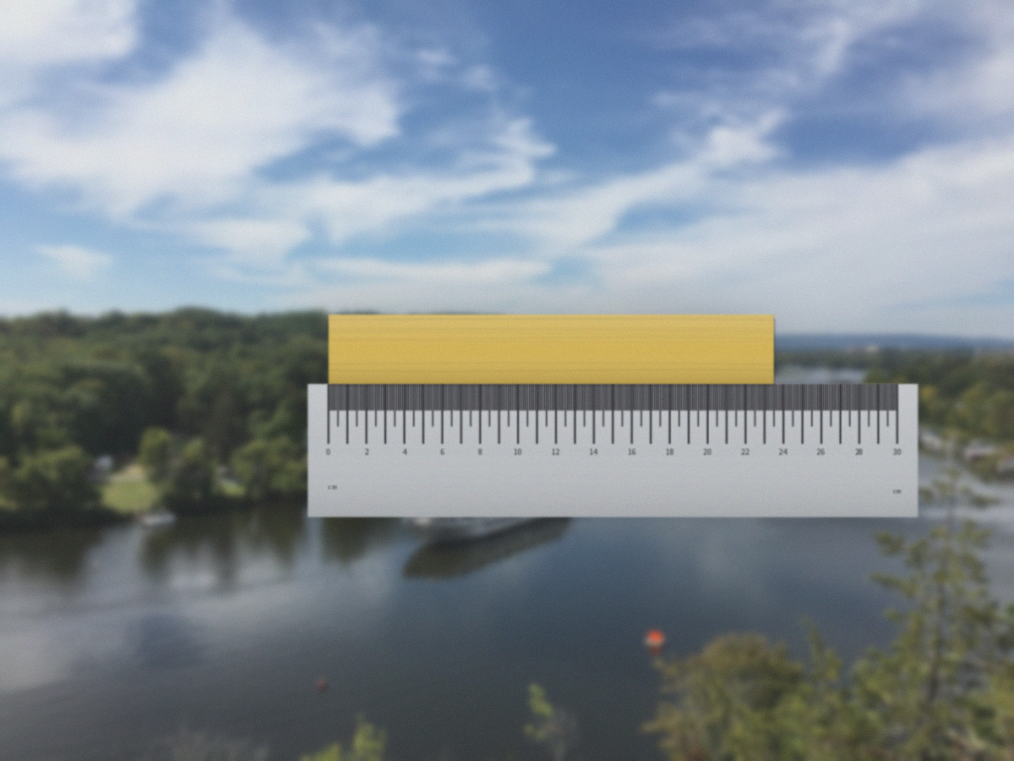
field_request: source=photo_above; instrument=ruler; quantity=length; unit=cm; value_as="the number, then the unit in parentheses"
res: 23.5 (cm)
